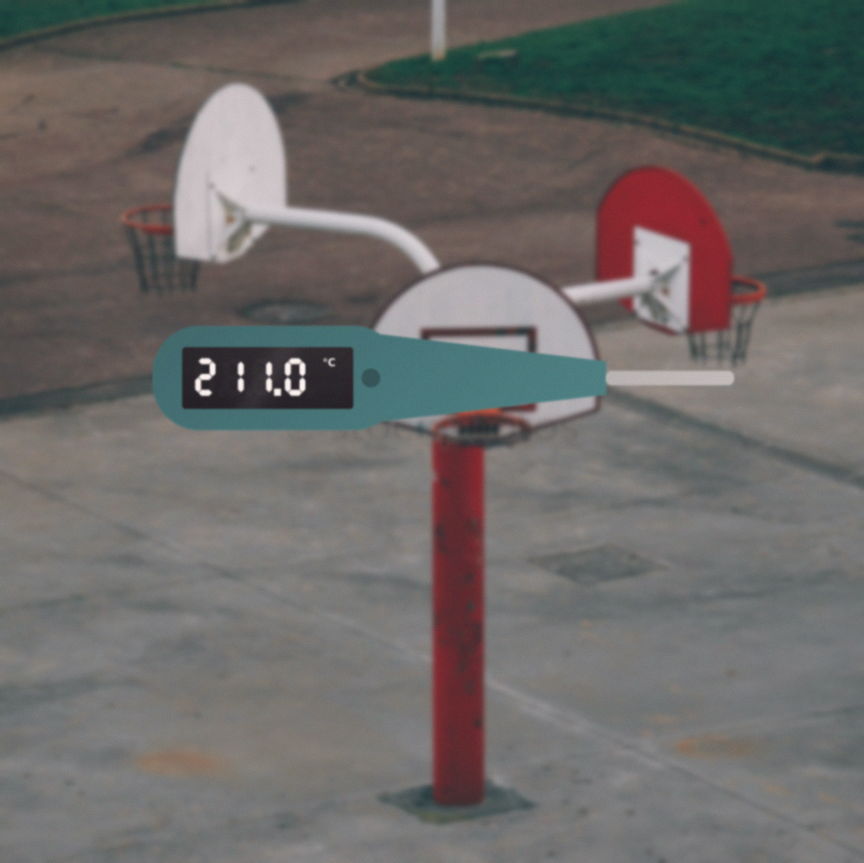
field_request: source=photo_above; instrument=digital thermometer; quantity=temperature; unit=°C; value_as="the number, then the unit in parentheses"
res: 211.0 (°C)
